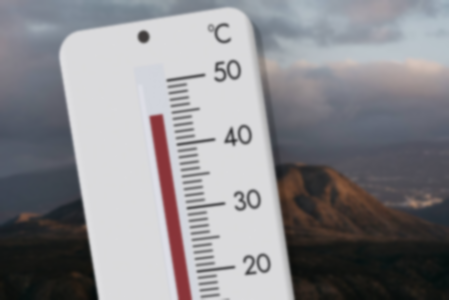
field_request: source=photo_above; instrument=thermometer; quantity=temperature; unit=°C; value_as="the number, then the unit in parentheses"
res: 45 (°C)
